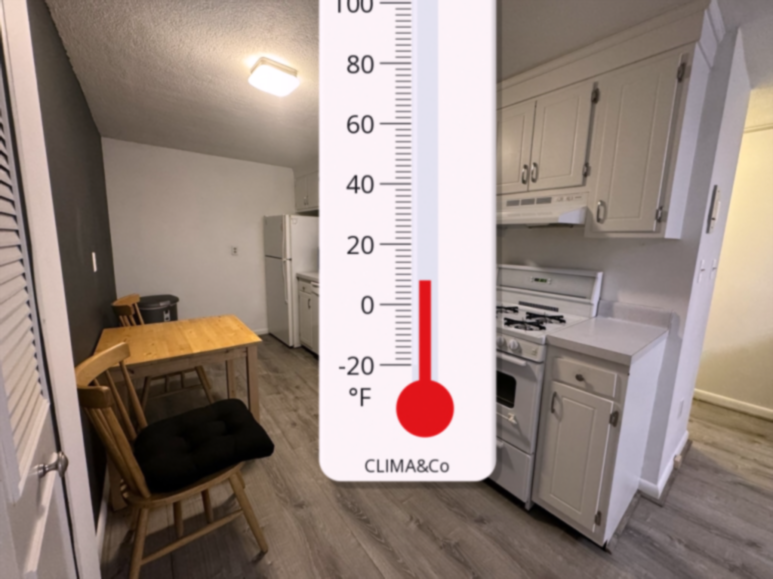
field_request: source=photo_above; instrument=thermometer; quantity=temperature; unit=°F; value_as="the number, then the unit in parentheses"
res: 8 (°F)
